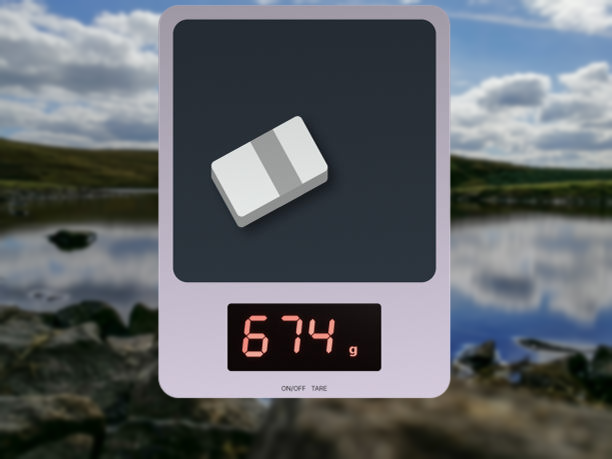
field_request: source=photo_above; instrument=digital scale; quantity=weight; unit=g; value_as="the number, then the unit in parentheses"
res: 674 (g)
